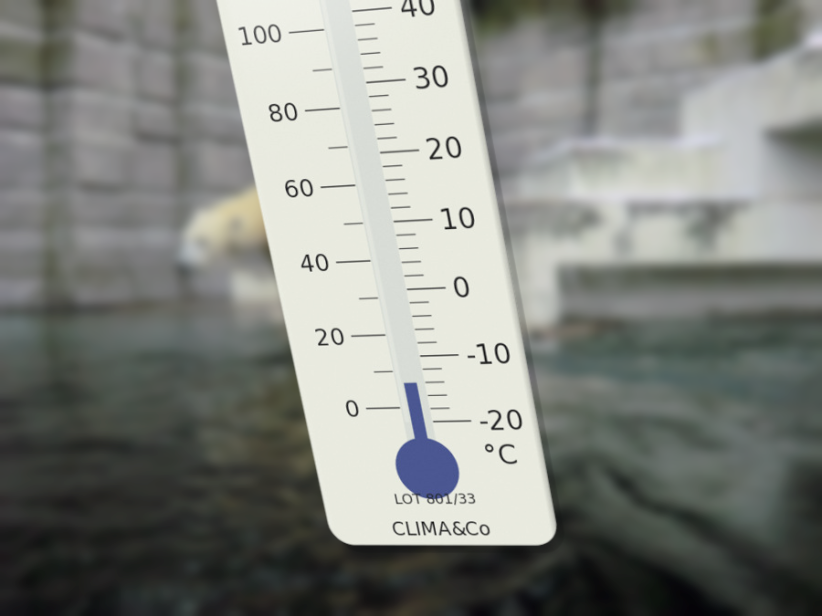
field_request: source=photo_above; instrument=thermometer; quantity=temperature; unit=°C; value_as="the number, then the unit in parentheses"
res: -14 (°C)
